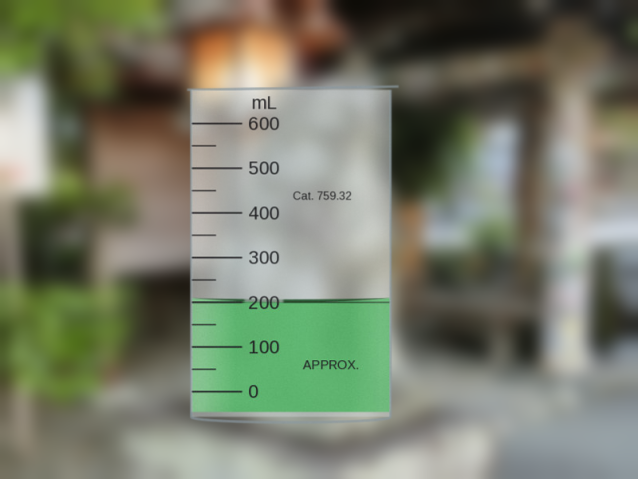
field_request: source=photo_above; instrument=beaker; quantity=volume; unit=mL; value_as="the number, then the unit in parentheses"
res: 200 (mL)
